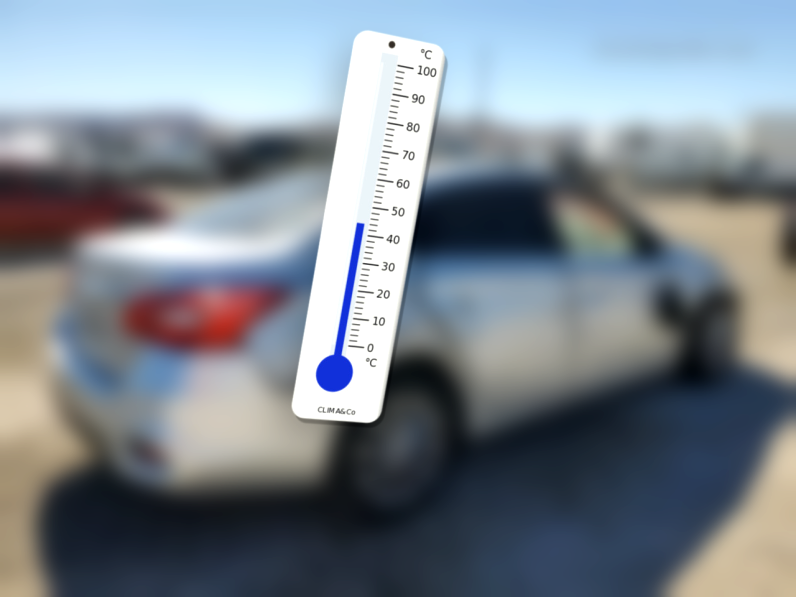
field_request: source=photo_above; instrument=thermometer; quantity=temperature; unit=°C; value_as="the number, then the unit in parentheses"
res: 44 (°C)
